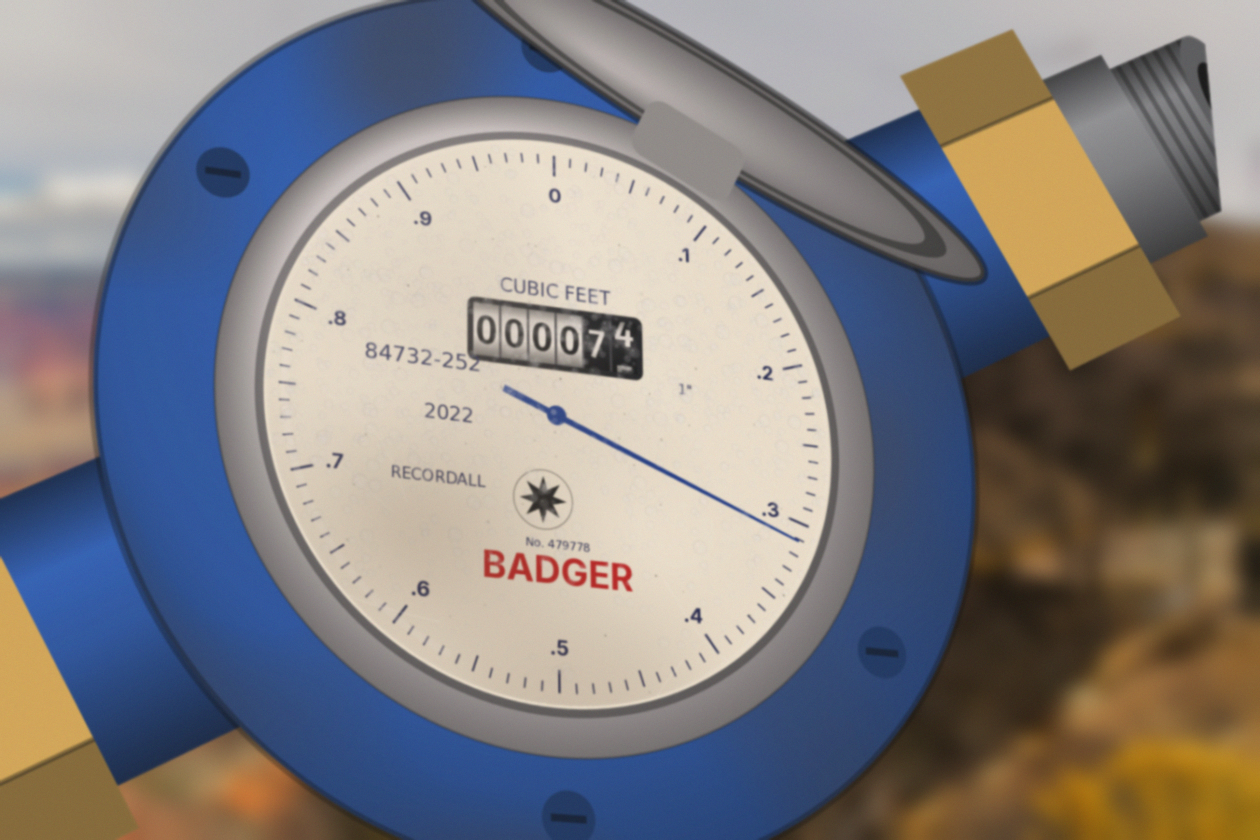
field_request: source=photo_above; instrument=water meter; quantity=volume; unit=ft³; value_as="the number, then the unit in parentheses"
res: 74.31 (ft³)
